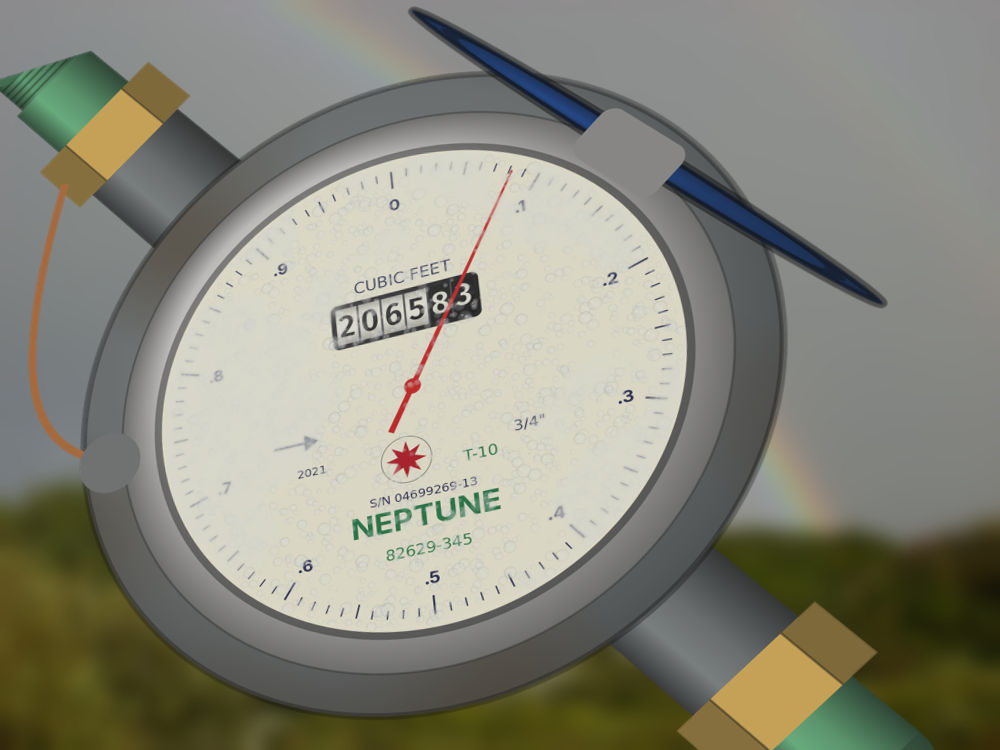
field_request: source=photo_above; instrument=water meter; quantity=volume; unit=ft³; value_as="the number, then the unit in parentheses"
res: 206583.08 (ft³)
